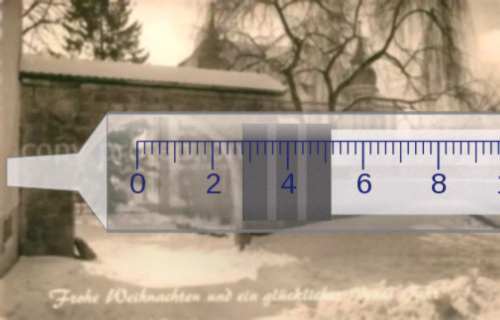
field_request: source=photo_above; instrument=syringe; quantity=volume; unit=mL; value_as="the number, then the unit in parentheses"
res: 2.8 (mL)
